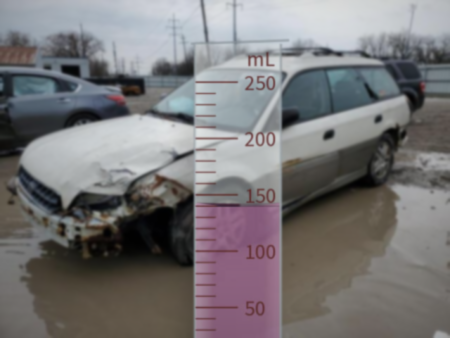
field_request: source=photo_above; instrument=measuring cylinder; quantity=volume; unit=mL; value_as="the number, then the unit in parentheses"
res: 140 (mL)
